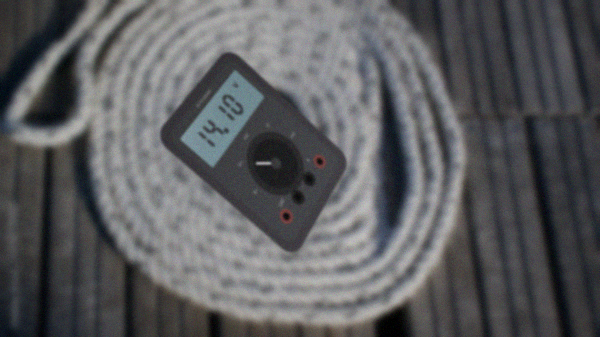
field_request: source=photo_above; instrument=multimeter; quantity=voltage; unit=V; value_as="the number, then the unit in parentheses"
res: 14.10 (V)
